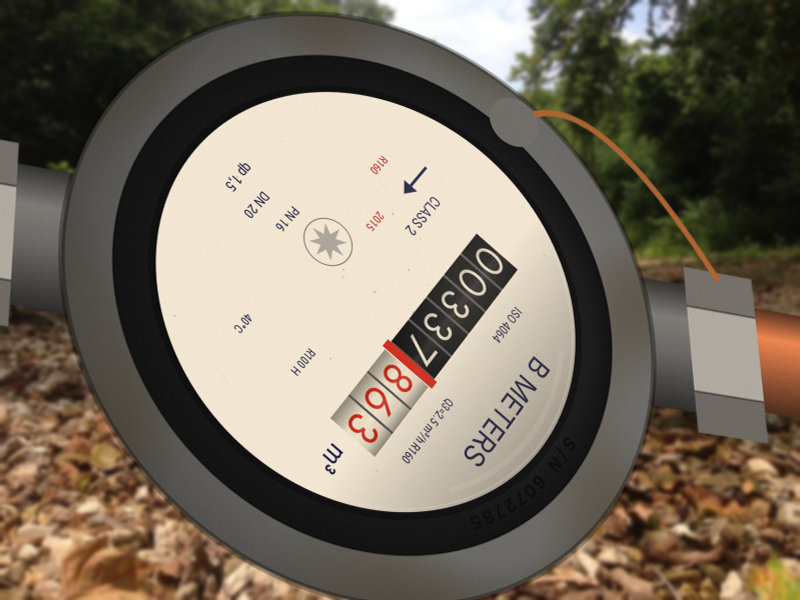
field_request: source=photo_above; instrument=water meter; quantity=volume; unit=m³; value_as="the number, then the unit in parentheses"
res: 337.863 (m³)
